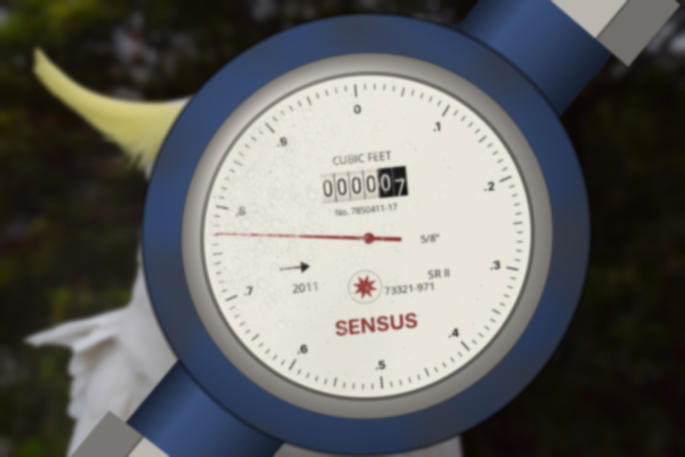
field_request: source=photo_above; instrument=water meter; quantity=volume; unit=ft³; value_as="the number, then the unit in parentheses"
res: 6.77 (ft³)
